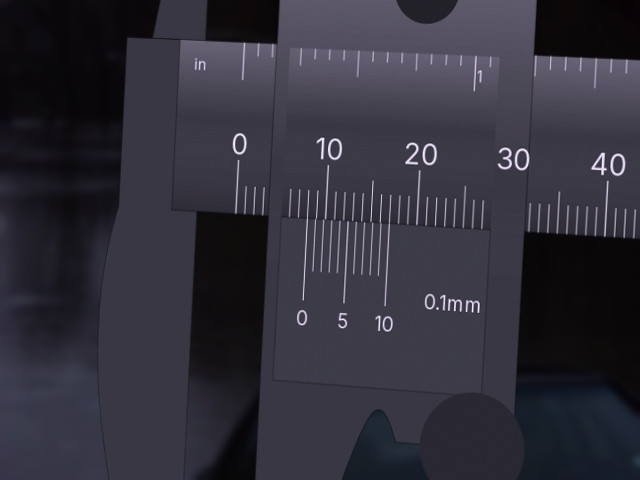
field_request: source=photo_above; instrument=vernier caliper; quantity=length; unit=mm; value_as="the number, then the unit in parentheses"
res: 8.0 (mm)
